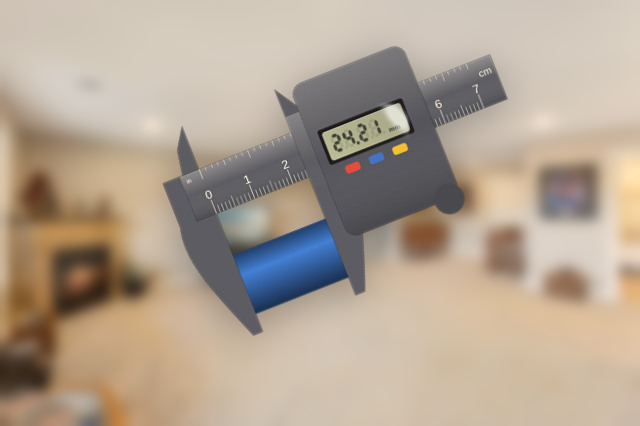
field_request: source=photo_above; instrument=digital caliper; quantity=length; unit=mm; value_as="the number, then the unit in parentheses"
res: 24.21 (mm)
